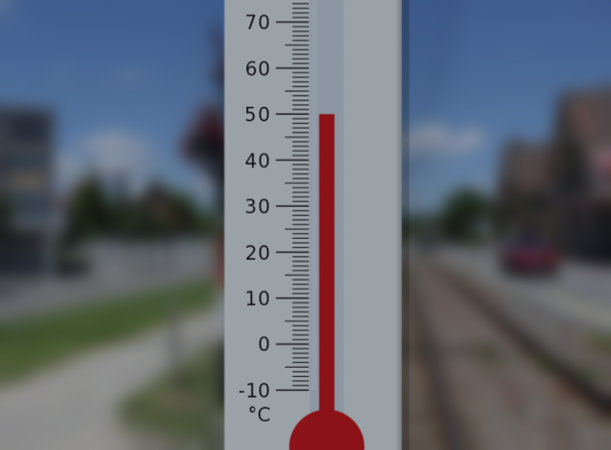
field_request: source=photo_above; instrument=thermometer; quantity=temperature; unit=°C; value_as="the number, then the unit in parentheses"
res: 50 (°C)
